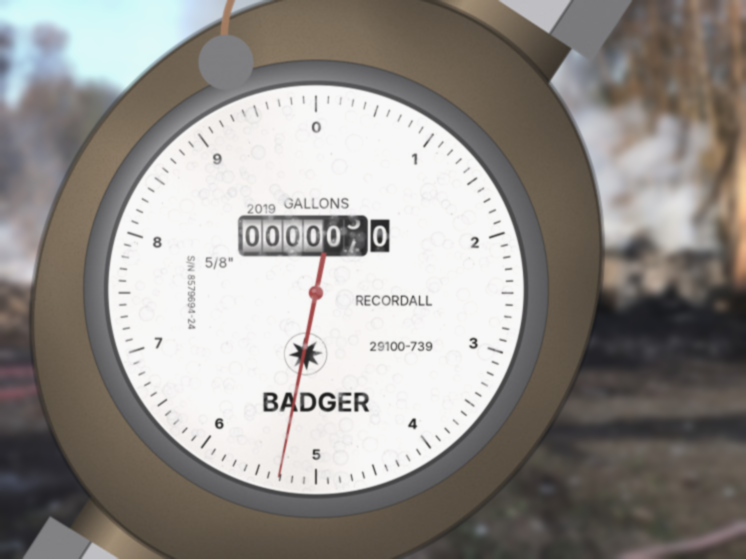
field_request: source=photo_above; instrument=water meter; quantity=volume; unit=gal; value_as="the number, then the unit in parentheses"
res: 35.3 (gal)
